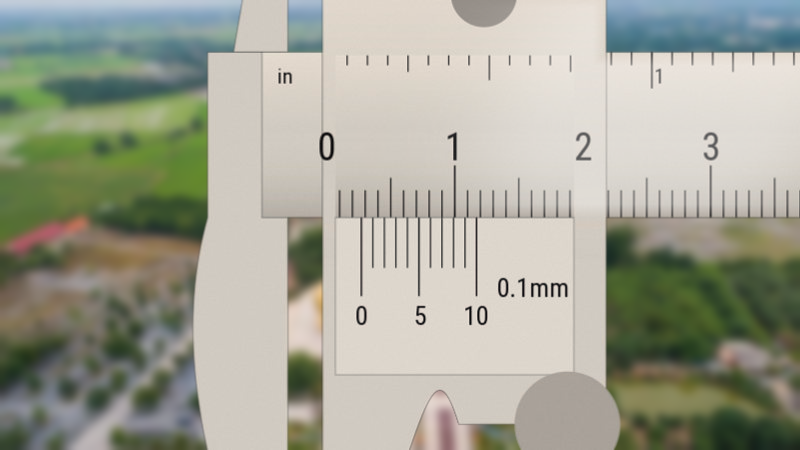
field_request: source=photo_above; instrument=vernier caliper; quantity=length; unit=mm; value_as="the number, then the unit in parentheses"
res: 2.7 (mm)
